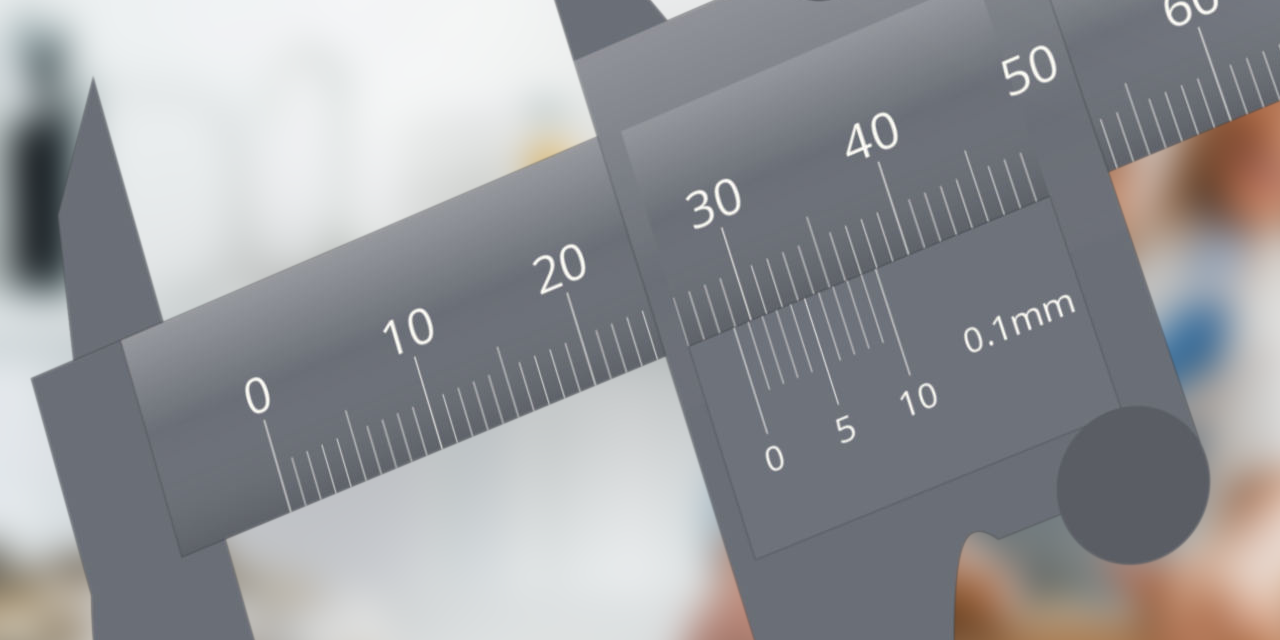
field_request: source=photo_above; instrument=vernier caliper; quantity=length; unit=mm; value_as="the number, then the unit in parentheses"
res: 28.9 (mm)
